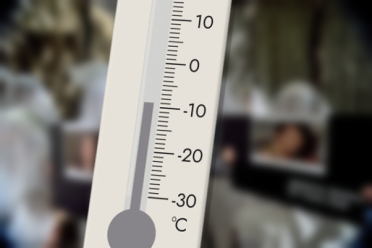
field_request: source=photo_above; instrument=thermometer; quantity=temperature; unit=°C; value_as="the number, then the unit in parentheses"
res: -9 (°C)
